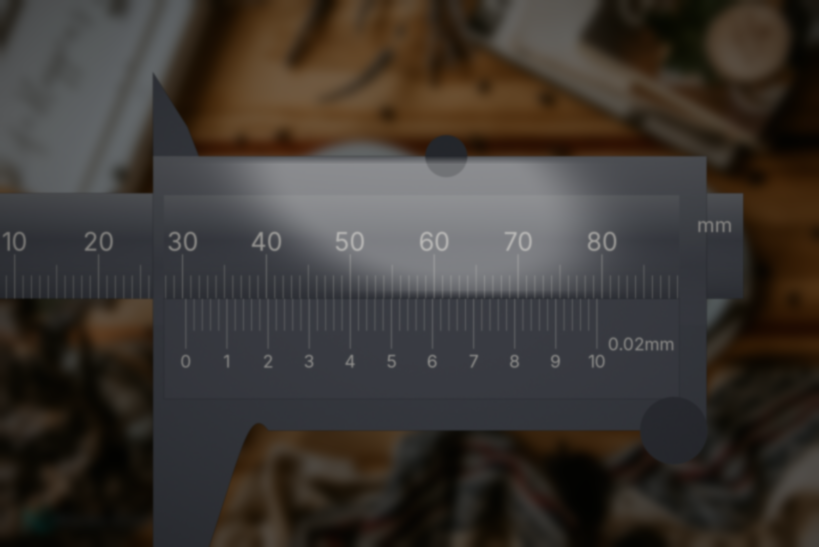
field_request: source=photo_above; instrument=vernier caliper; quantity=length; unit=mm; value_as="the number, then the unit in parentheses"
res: 30.4 (mm)
